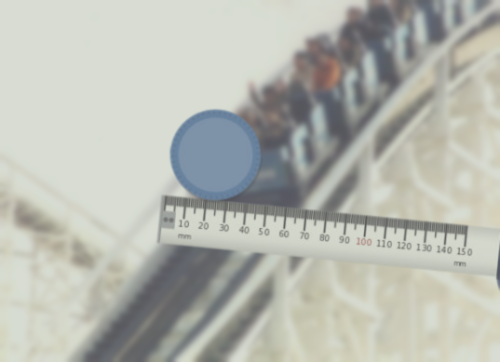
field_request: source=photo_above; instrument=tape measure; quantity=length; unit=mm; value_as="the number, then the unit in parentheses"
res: 45 (mm)
